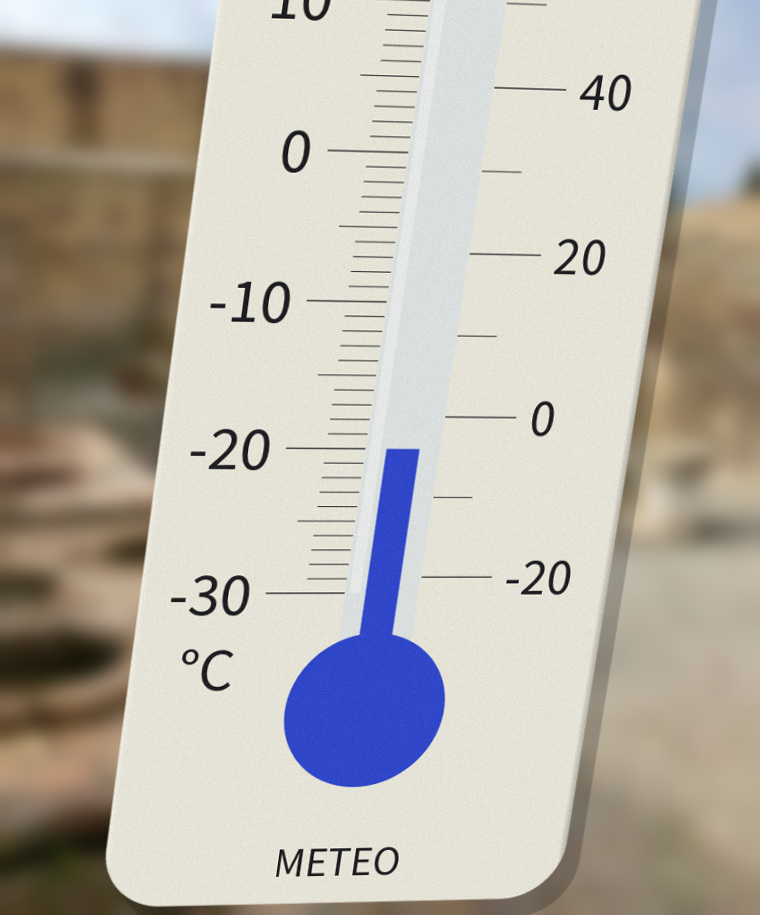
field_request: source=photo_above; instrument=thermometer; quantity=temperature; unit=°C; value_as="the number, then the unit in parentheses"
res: -20 (°C)
